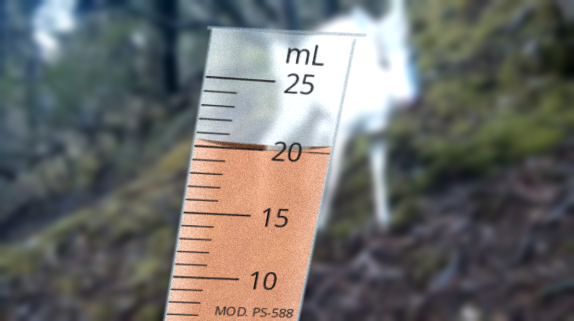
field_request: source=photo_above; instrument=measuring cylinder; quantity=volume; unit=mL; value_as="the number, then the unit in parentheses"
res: 20 (mL)
